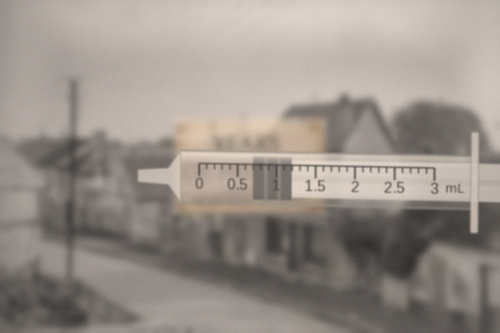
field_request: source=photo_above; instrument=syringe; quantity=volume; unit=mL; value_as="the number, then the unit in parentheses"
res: 0.7 (mL)
